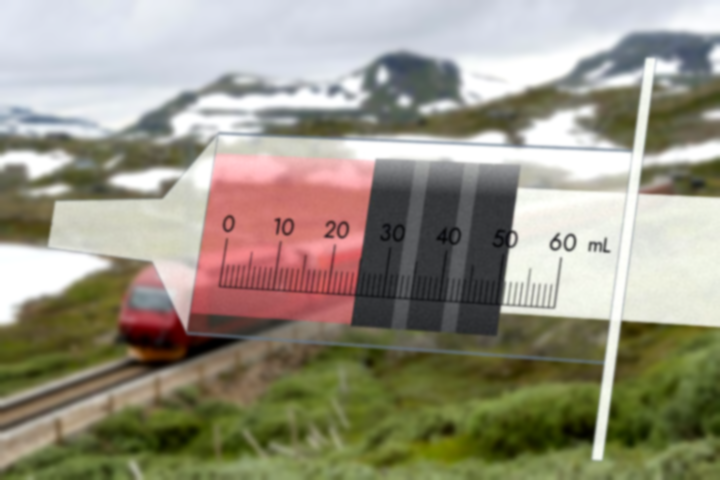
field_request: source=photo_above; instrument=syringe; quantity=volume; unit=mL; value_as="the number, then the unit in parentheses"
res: 25 (mL)
